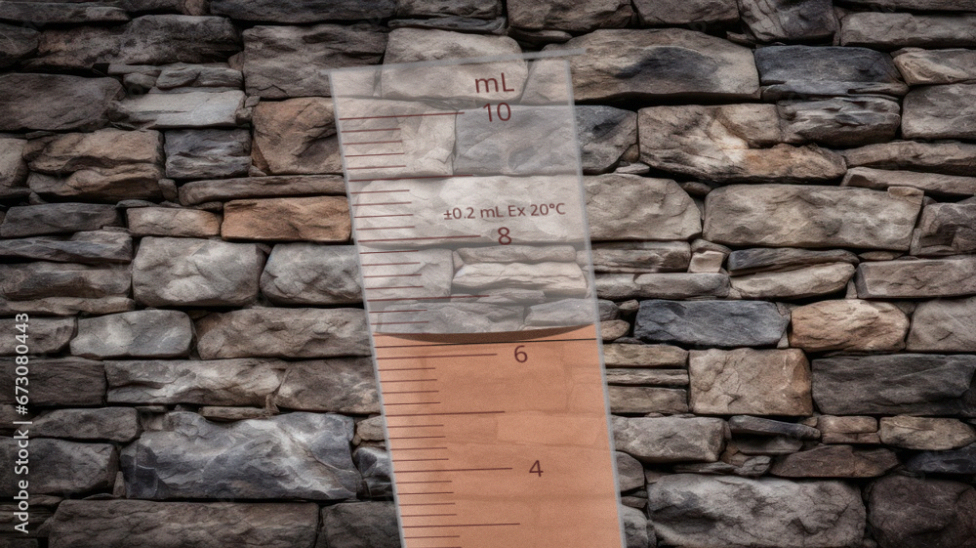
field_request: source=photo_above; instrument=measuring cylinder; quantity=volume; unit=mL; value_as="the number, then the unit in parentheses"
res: 6.2 (mL)
